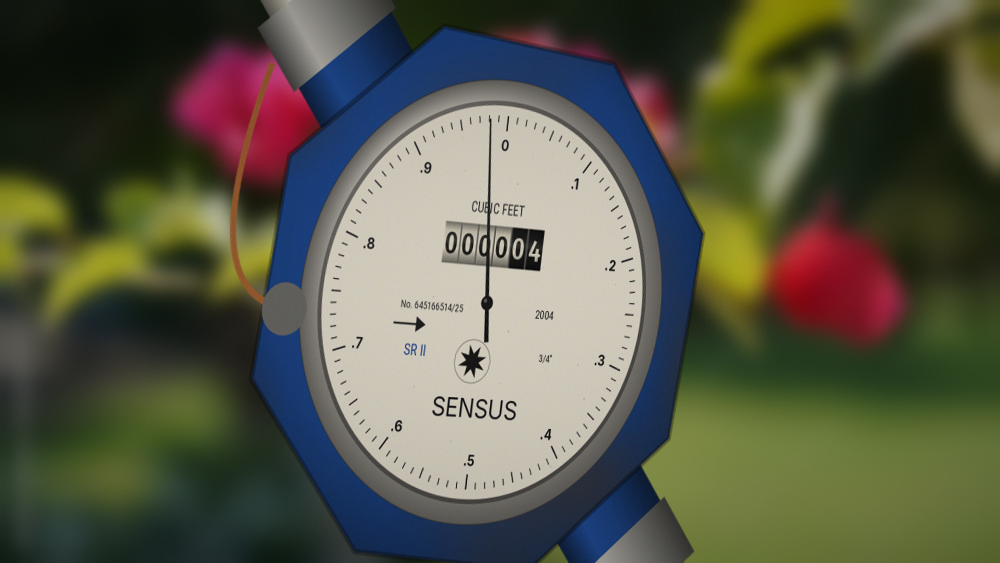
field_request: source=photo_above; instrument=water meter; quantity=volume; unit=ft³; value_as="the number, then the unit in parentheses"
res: 3.98 (ft³)
